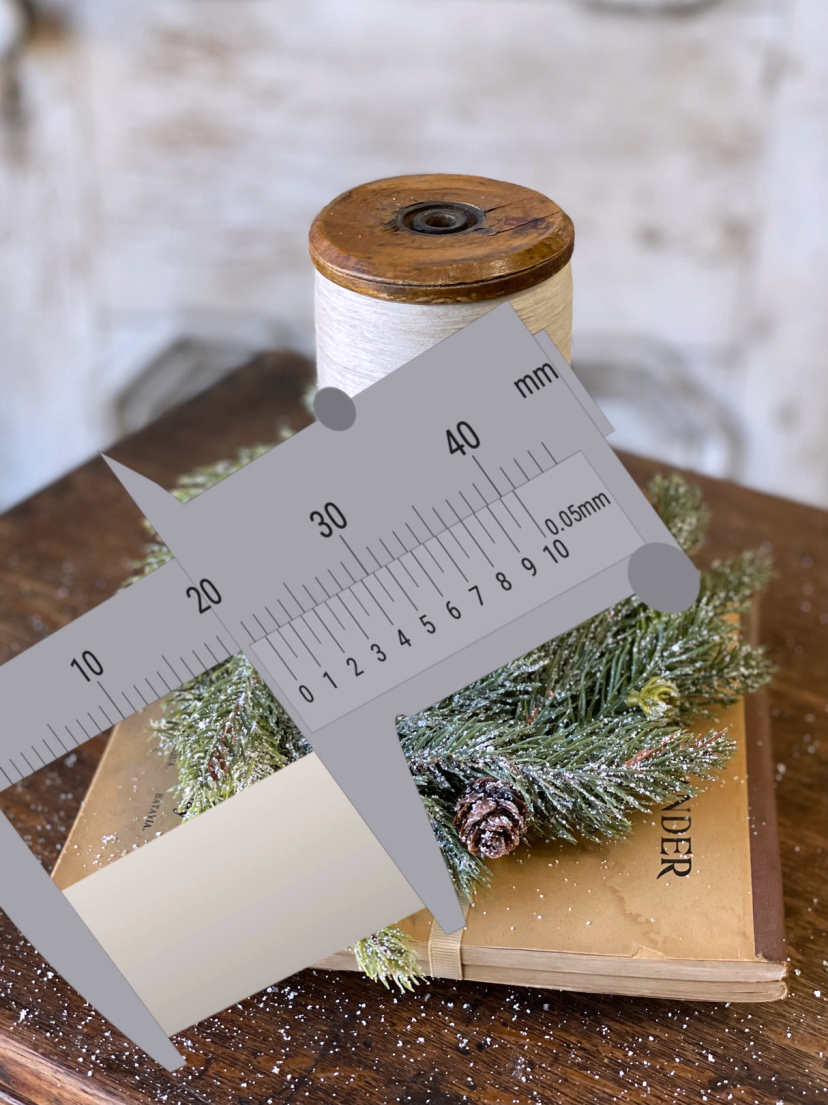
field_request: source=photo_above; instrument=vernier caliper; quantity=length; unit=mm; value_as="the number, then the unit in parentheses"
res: 21.8 (mm)
